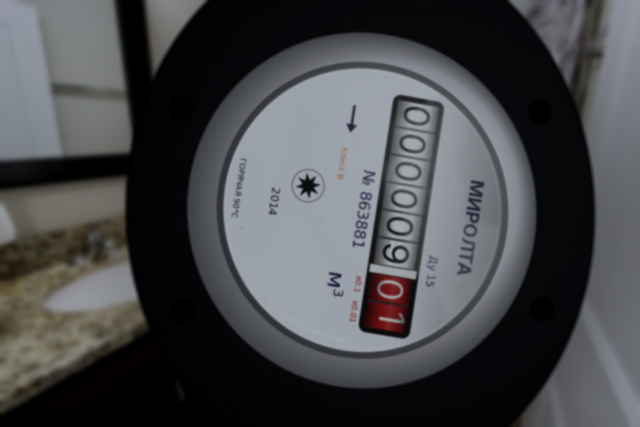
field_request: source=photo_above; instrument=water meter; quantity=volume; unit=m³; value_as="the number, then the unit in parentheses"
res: 9.01 (m³)
